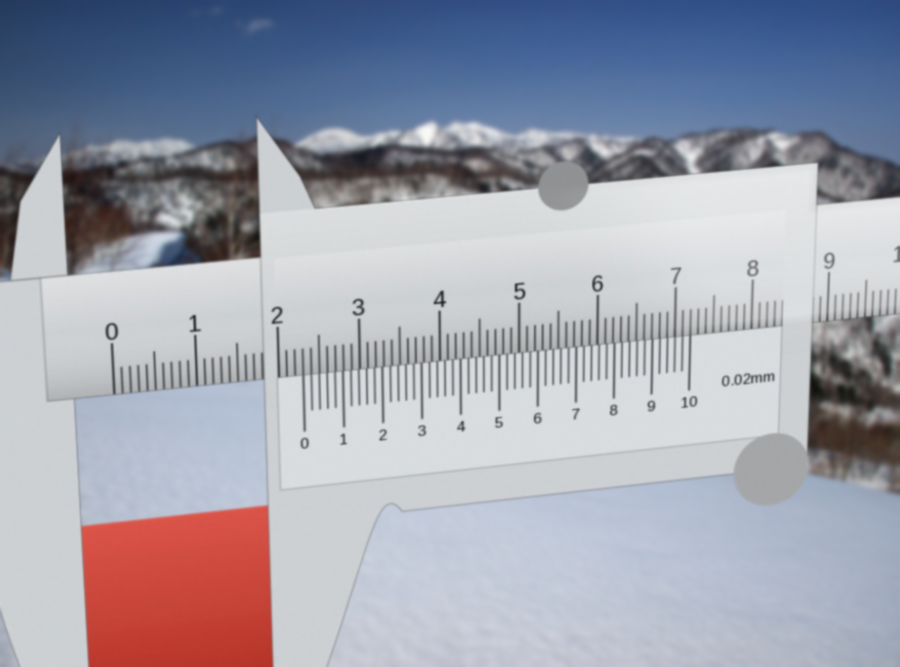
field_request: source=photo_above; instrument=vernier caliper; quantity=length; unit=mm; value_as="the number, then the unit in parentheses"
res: 23.0 (mm)
